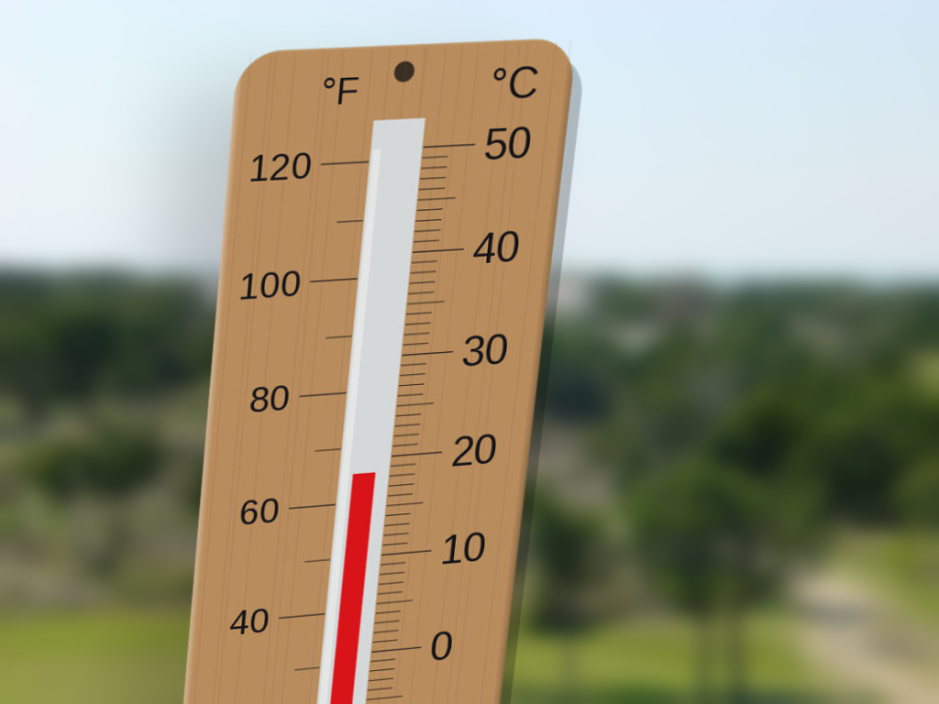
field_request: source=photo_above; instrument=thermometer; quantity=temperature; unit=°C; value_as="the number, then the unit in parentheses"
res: 18.5 (°C)
